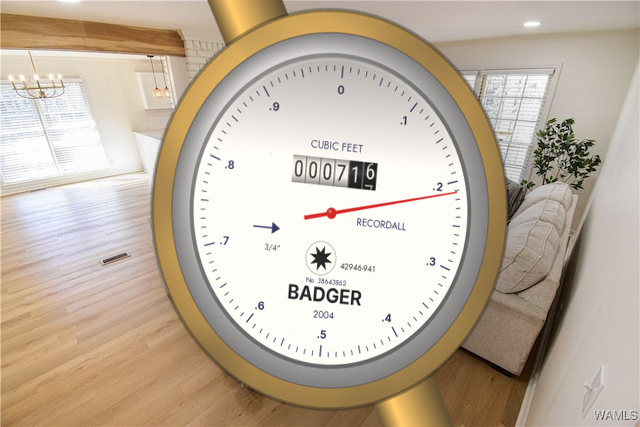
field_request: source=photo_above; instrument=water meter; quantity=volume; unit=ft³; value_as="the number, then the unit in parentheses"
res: 716.21 (ft³)
